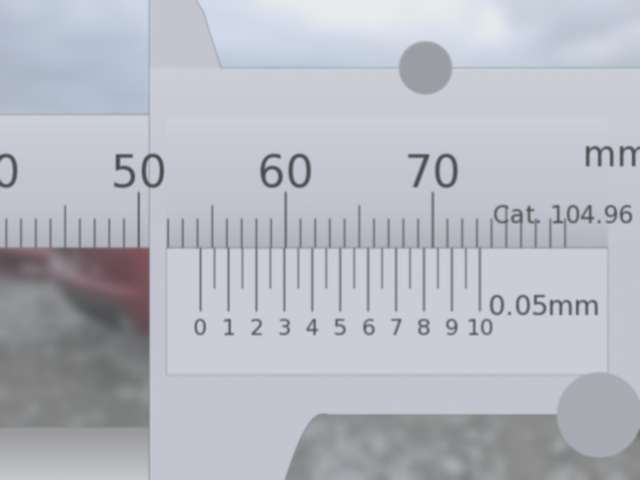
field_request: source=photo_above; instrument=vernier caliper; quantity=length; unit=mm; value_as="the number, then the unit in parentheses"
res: 54.2 (mm)
